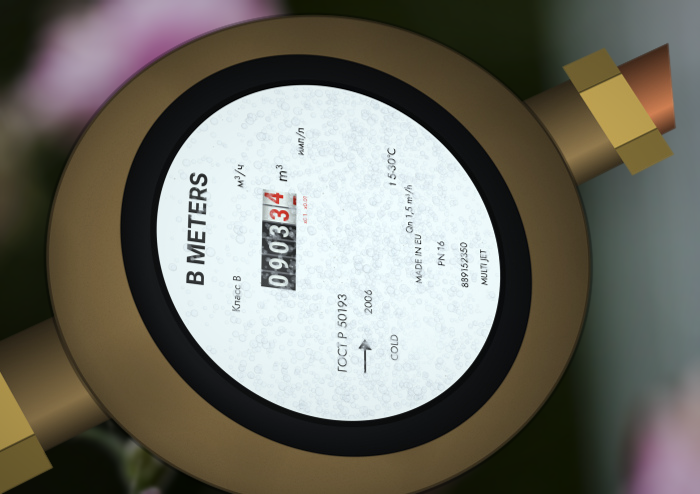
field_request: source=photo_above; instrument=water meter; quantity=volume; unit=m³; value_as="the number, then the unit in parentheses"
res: 903.34 (m³)
